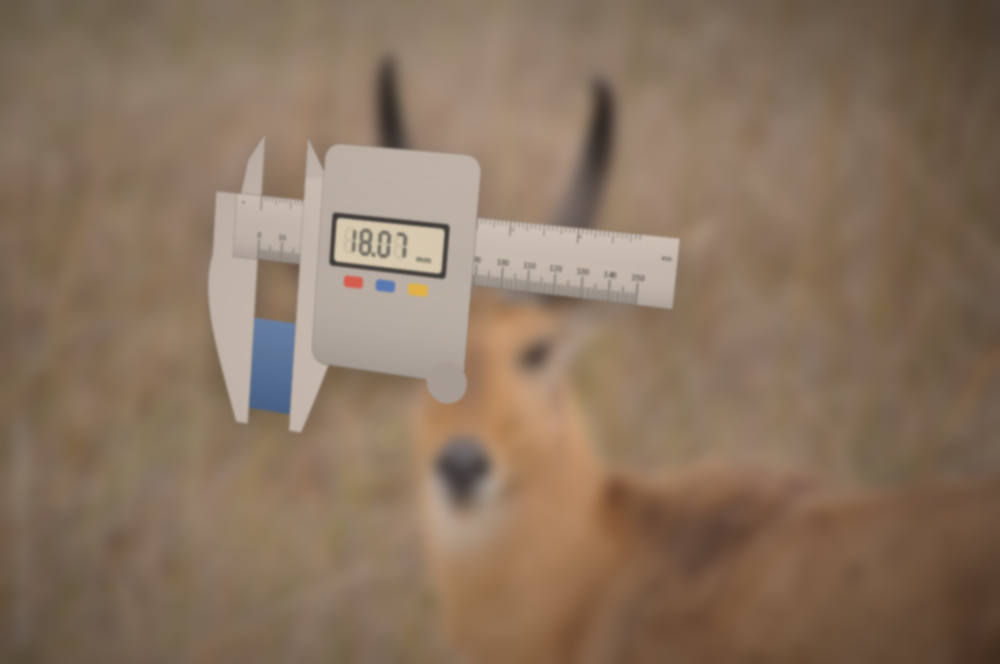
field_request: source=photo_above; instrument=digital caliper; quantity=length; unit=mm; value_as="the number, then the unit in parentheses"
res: 18.07 (mm)
